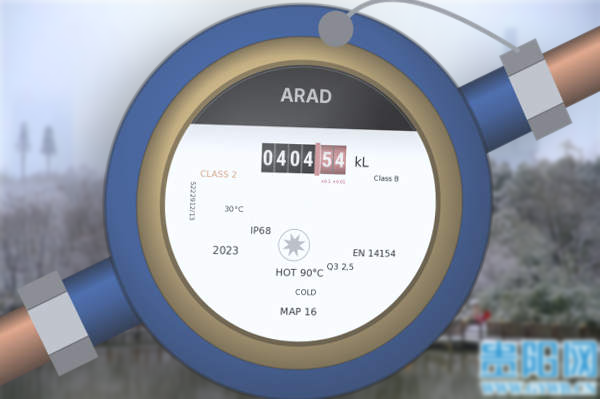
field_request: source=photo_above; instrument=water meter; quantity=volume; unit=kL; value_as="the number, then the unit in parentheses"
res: 404.54 (kL)
